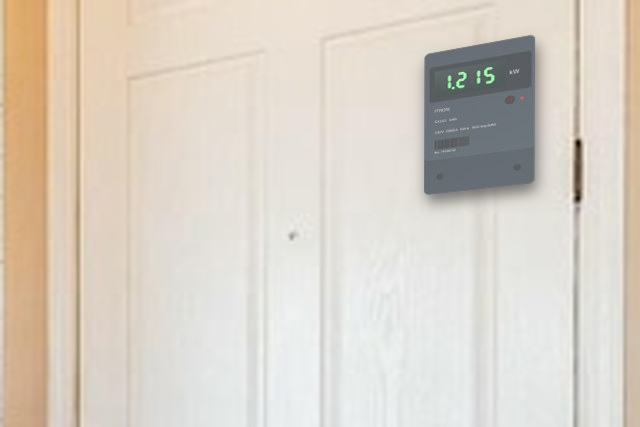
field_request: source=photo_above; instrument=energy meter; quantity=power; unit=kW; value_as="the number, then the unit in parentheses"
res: 1.215 (kW)
